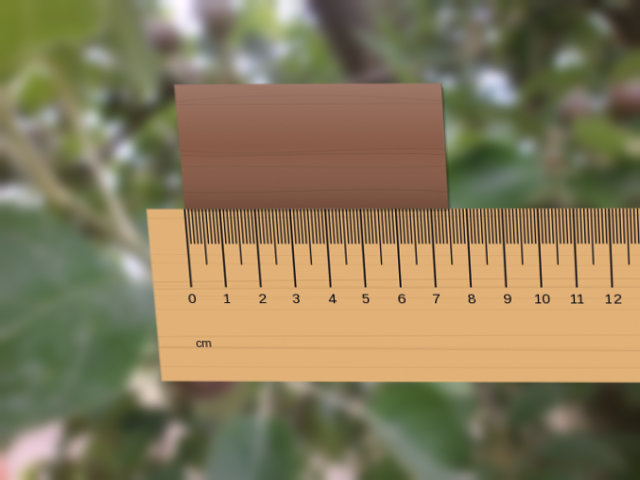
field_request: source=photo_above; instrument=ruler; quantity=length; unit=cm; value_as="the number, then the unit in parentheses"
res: 7.5 (cm)
